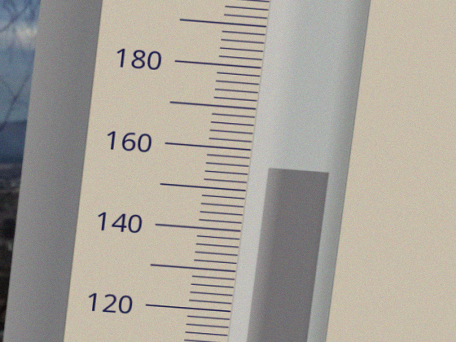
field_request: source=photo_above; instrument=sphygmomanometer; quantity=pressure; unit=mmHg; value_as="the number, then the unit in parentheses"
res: 156 (mmHg)
